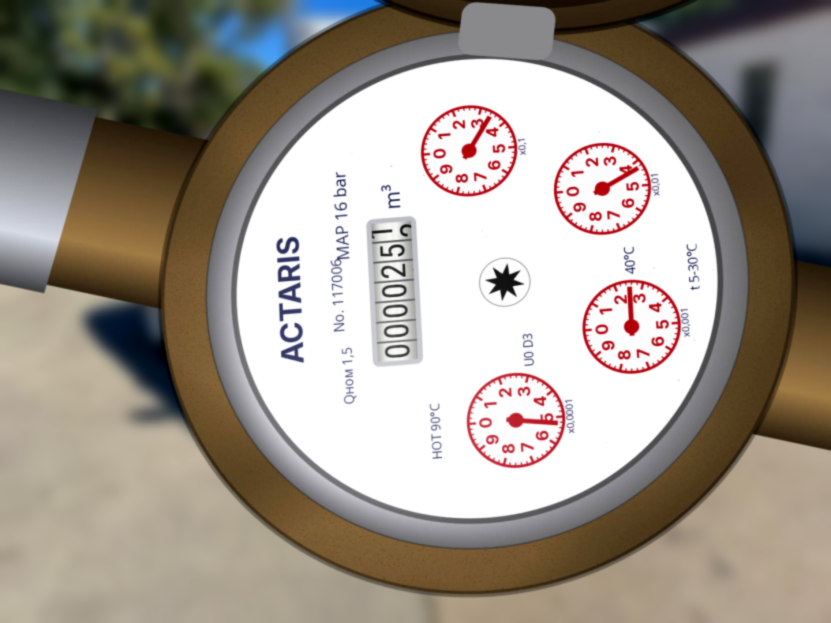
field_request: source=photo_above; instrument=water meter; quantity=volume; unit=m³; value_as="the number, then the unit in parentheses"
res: 251.3425 (m³)
